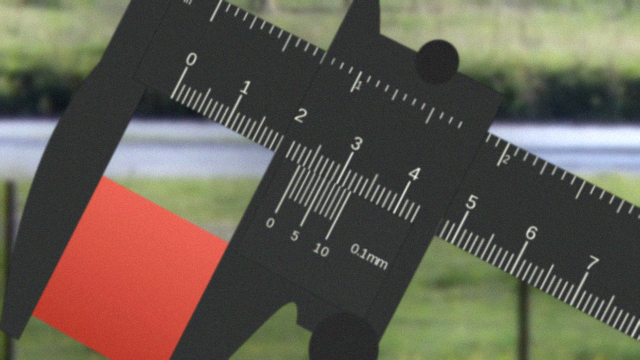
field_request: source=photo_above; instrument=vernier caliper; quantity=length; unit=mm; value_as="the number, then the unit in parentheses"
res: 23.5 (mm)
